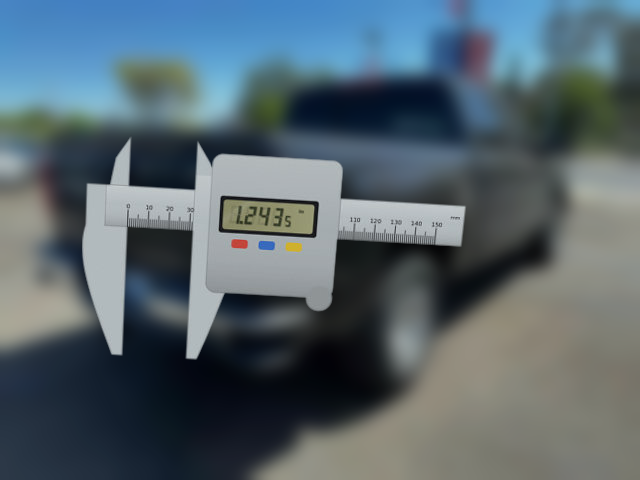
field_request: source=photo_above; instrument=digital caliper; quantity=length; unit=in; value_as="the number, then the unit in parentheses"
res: 1.2435 (in)
